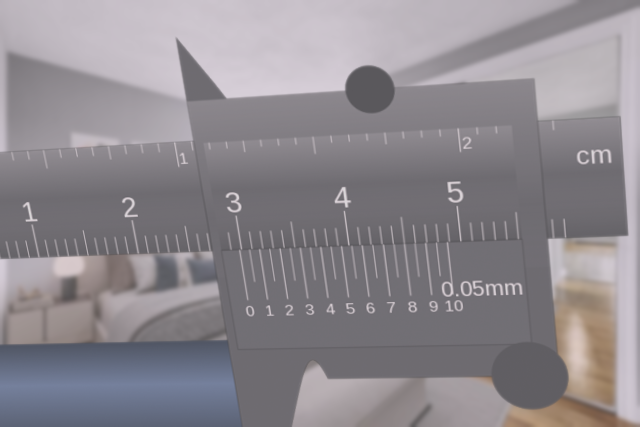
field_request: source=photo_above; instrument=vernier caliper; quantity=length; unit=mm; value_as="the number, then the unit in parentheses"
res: 29.8 (mm)
